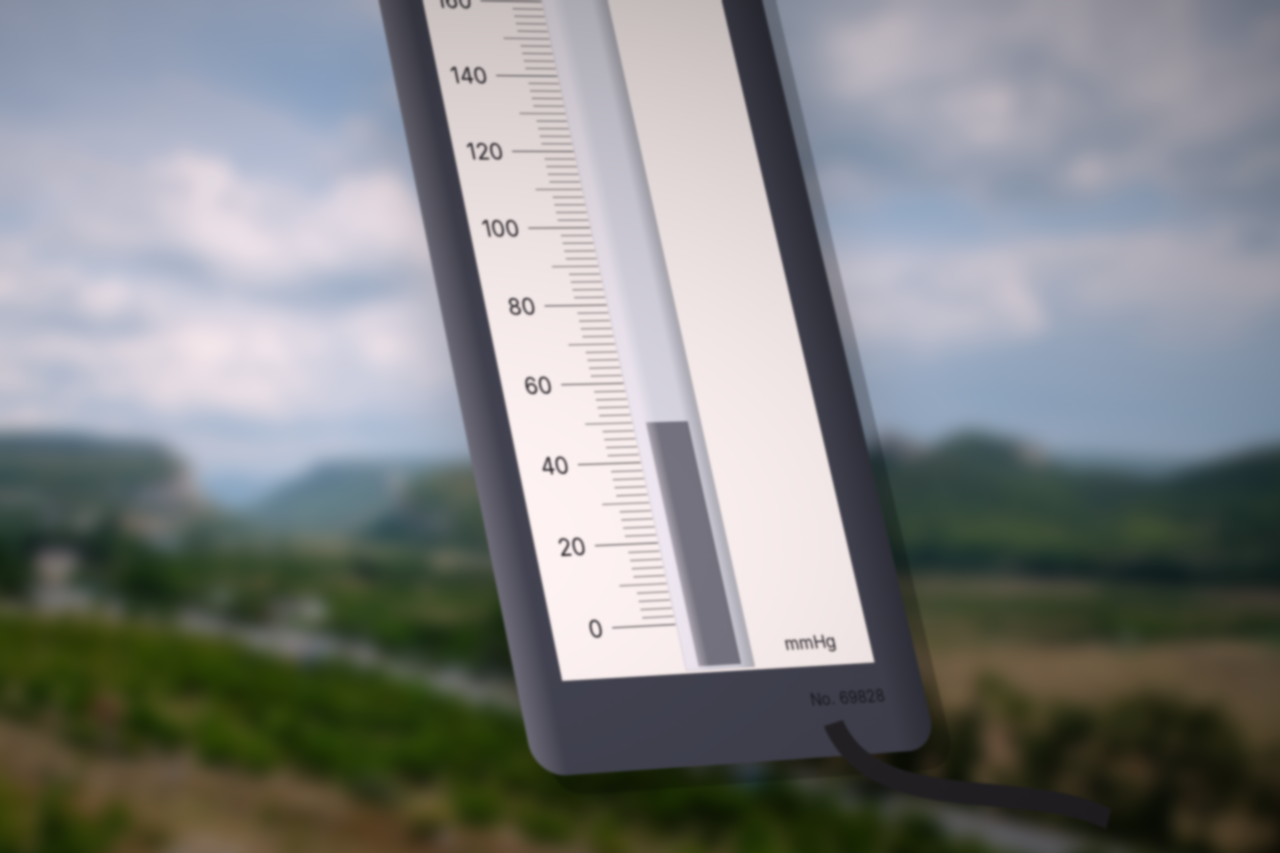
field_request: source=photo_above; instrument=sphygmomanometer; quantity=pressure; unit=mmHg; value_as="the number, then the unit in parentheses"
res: 50 (mmHg)
